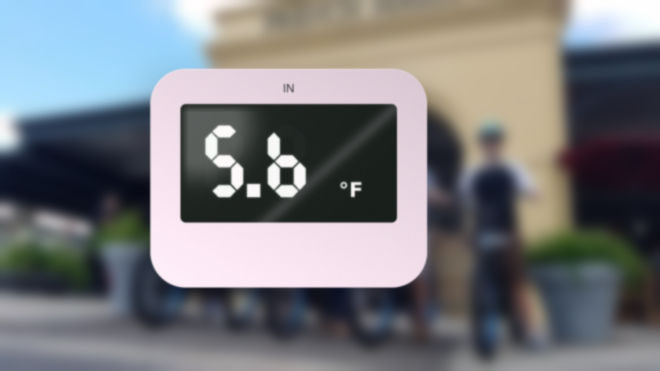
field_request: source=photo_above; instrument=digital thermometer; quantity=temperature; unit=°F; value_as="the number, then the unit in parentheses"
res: 5.6 (°F)
